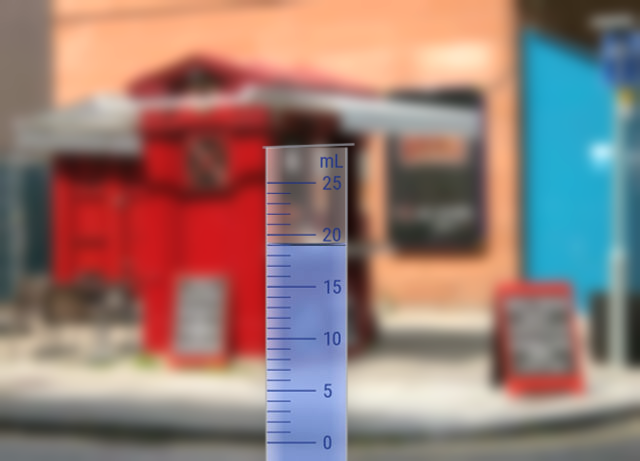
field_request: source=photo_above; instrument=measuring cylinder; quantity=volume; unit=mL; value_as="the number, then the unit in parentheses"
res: 19 (mL)
